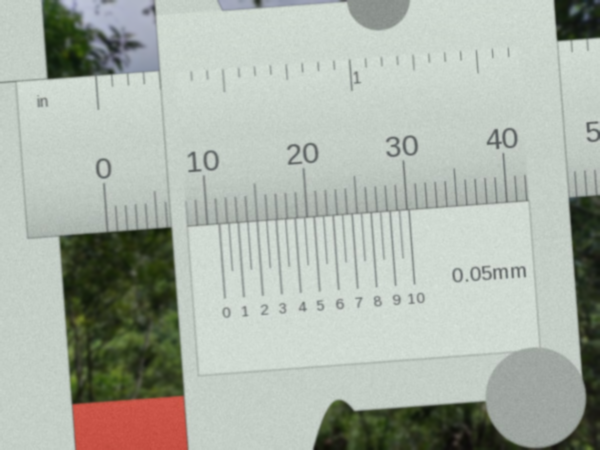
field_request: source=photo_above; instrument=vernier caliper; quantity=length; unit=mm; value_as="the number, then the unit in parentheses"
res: 11.2 (mm)
